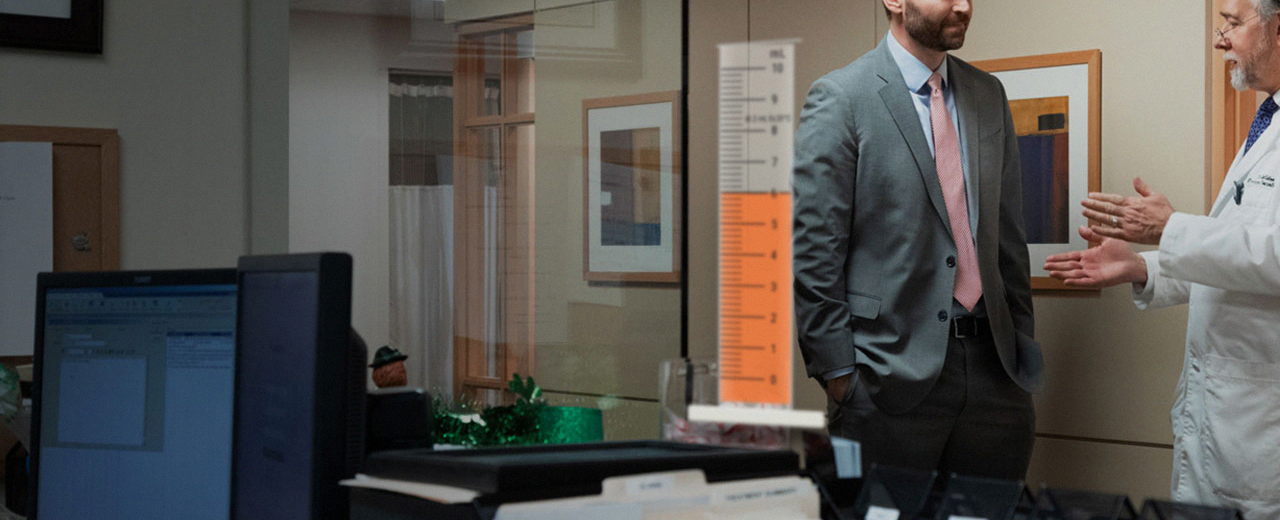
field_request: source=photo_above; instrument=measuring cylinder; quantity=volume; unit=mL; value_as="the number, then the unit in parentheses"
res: 6 (mL)
